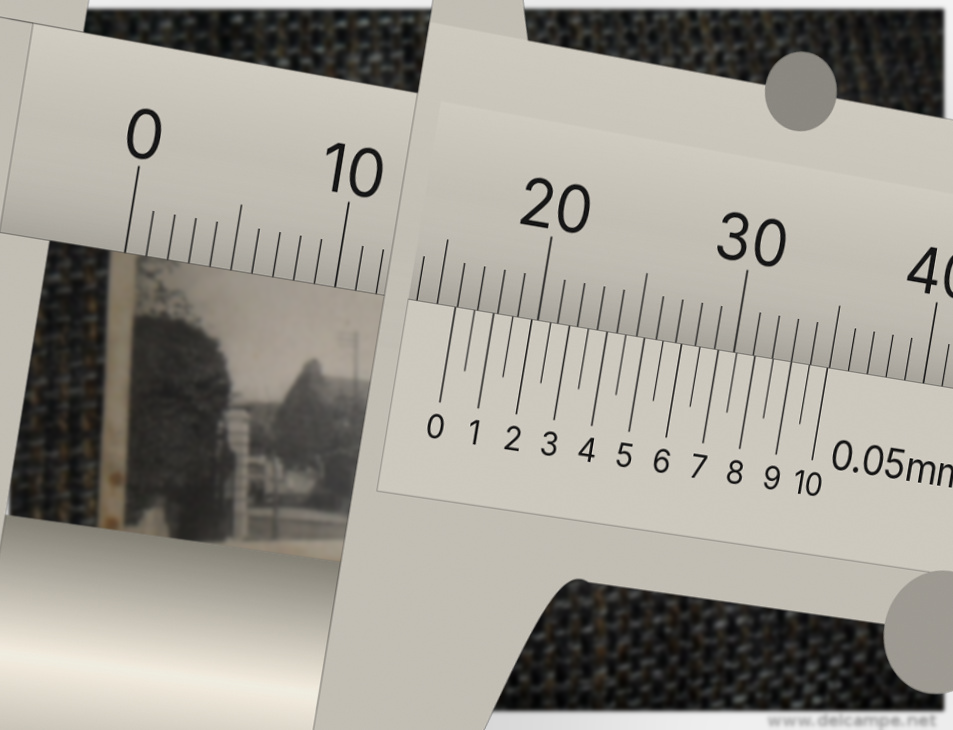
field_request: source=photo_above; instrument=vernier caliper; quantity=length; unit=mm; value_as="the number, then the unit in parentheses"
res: 15.9 (mm)
